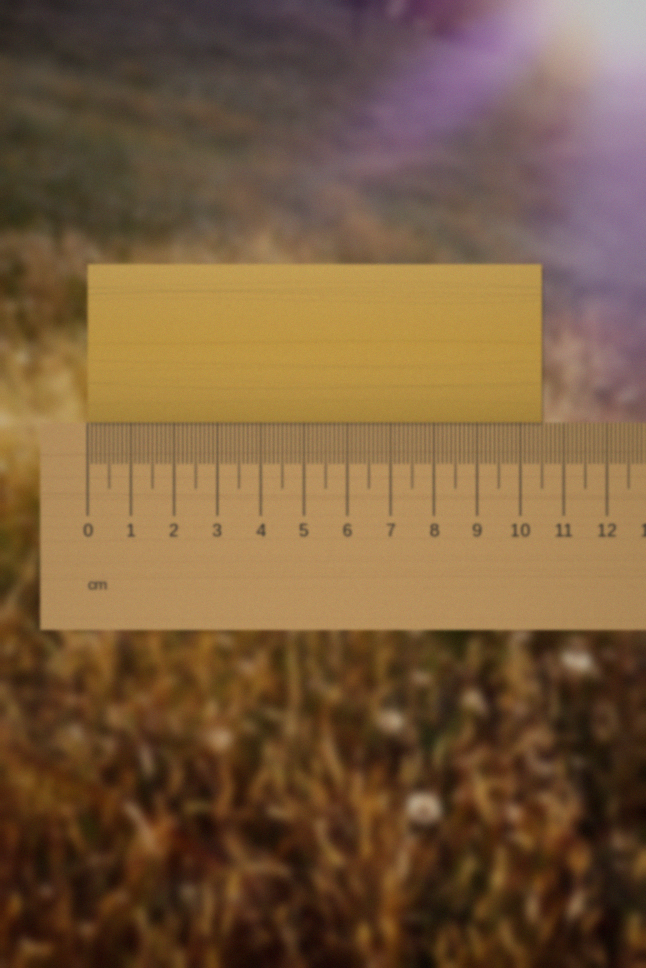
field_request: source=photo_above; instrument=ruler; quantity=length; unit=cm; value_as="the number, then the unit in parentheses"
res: 10.5 (cm)
